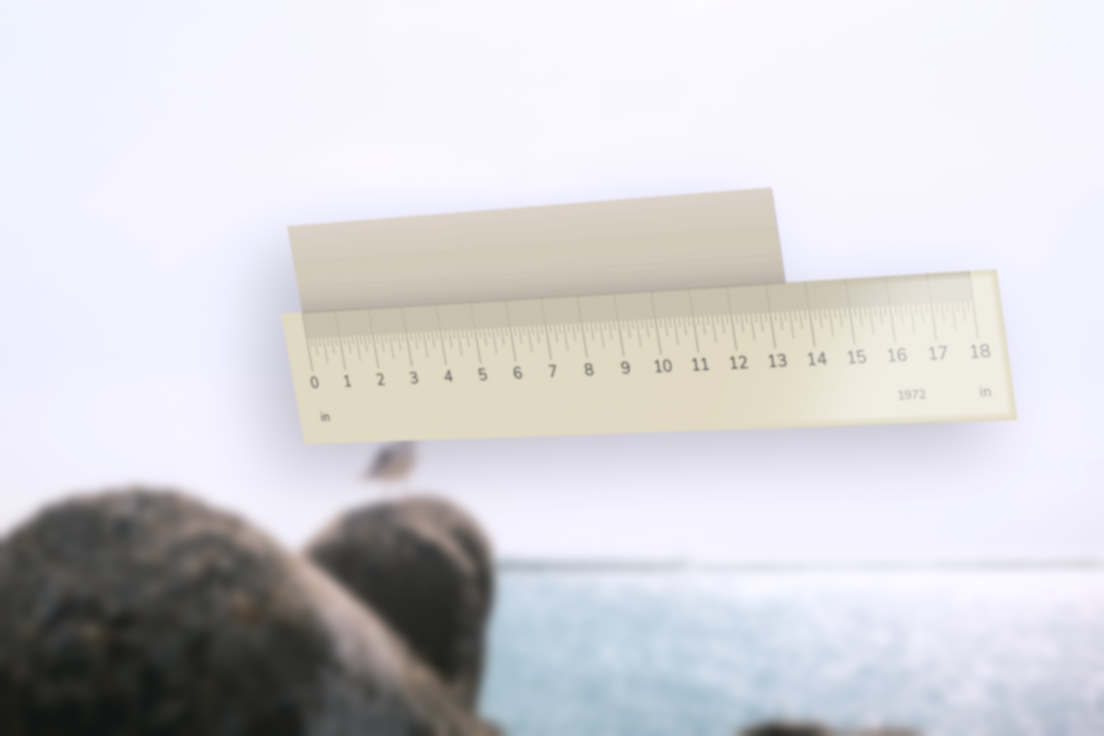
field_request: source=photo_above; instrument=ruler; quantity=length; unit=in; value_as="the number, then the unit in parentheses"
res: 13.5 (in)
